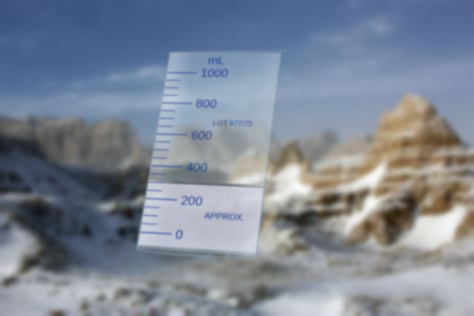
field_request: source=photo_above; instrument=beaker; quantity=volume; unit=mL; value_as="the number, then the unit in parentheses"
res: 300 (mL)
